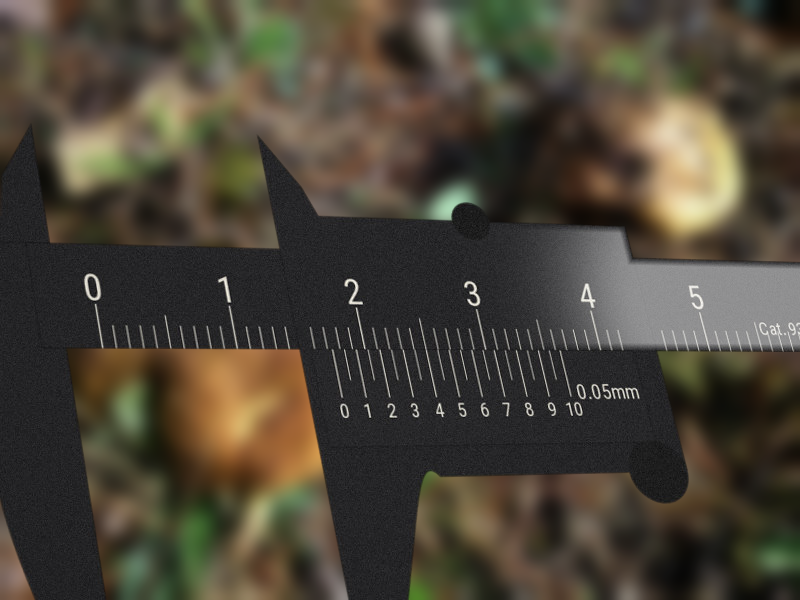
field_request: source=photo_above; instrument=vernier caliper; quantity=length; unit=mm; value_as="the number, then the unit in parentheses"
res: 17.4 (mm)
